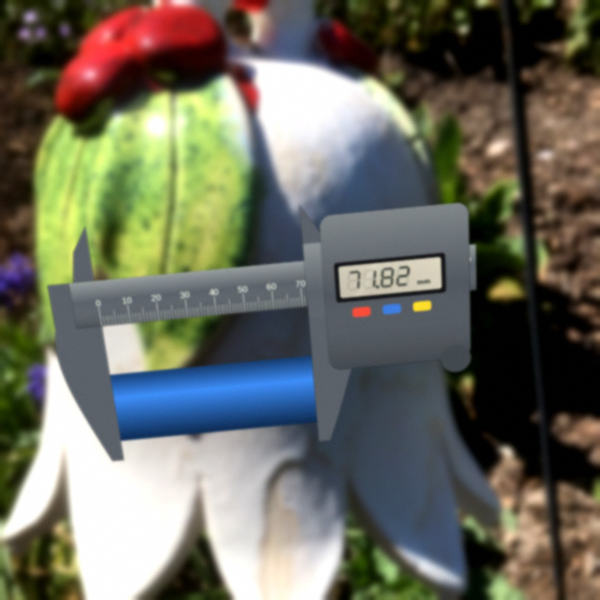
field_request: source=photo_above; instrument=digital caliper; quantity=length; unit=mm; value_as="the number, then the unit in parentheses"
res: 71.82 (mm)
